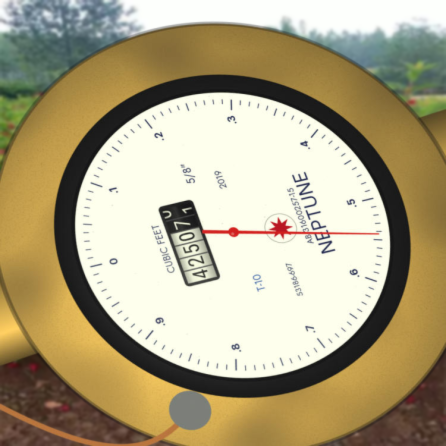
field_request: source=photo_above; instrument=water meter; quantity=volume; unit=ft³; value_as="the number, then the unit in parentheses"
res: 425070.54 (ft³)
